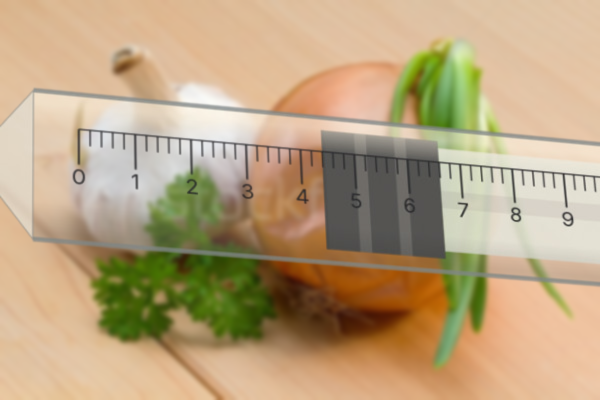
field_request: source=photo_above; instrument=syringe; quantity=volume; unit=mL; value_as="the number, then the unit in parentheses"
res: 4.4 (mL)
